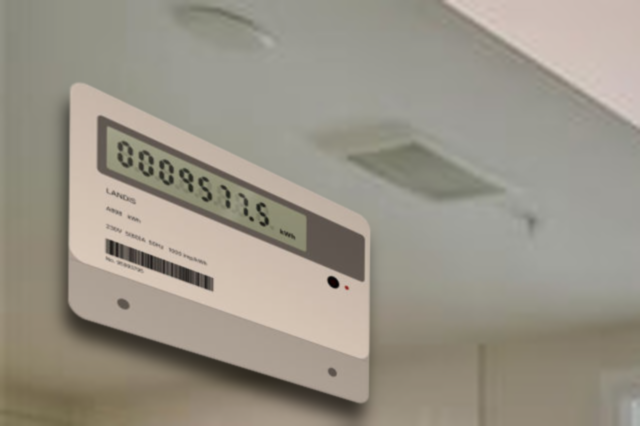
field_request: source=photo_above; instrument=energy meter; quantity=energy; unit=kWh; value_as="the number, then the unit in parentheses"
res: 9577.5 (kWh)
